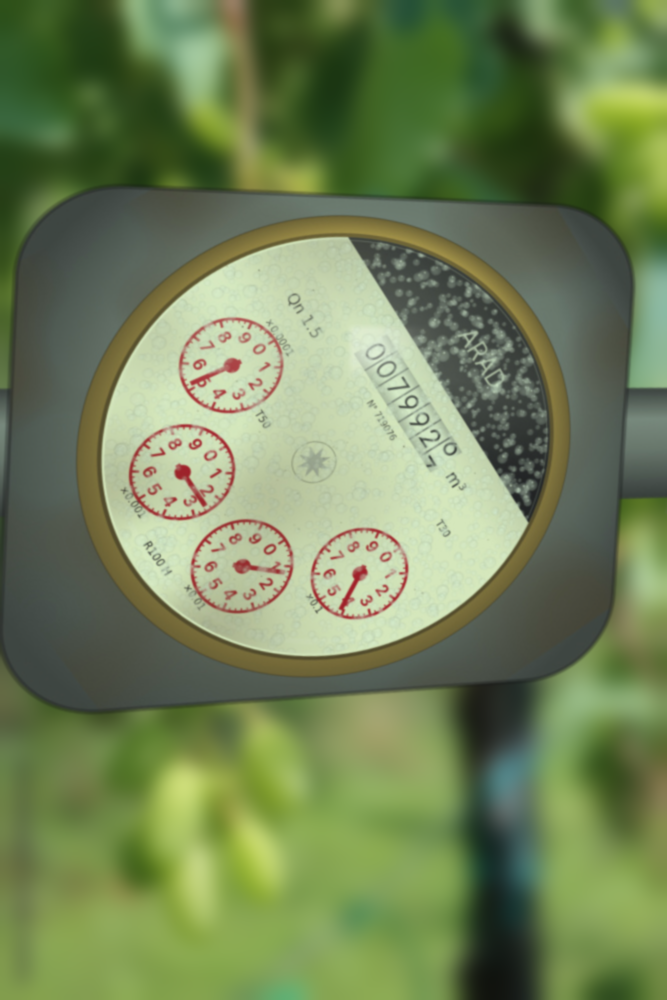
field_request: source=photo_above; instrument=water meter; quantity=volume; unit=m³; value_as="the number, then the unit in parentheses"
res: 79926.4125 (m³)
